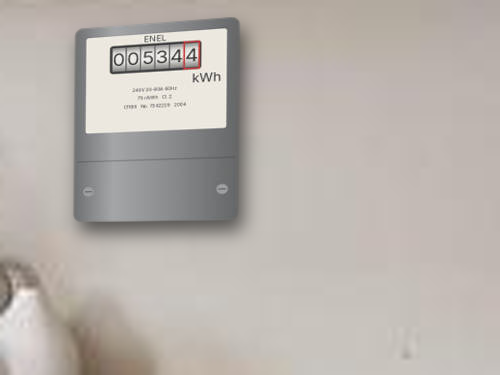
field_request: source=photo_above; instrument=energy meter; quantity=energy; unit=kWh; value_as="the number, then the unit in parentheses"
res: 534.4 (kWh)
